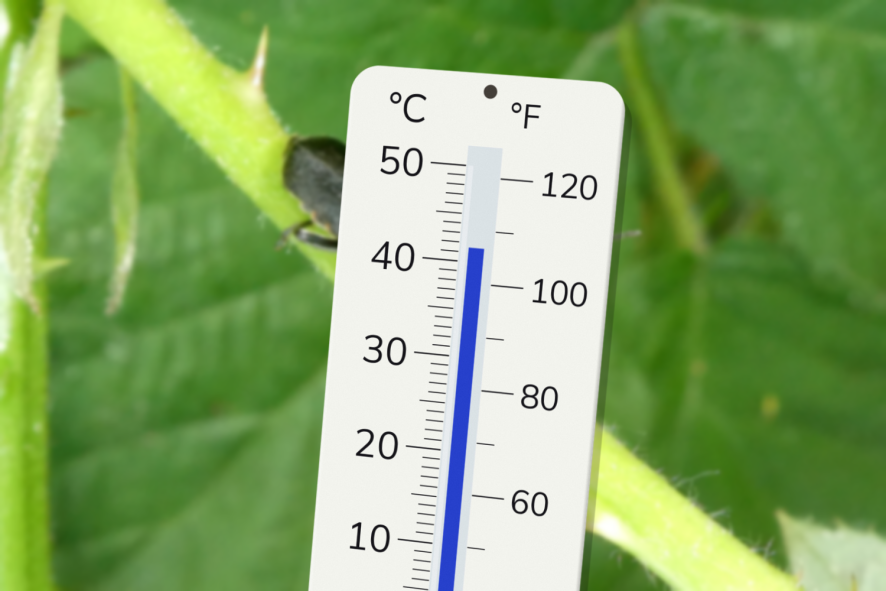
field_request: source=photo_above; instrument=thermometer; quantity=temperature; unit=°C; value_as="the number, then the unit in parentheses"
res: 41.5 (°C)
